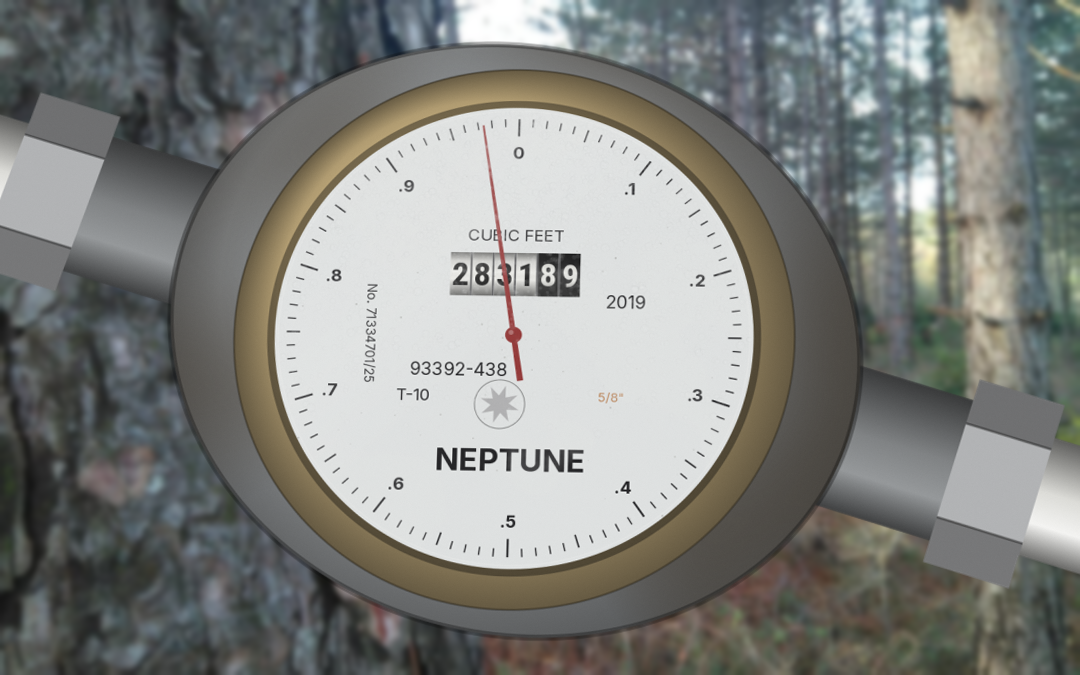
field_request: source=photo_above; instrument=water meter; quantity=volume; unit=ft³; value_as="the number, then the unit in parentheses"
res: 283188.97 (ft³)
